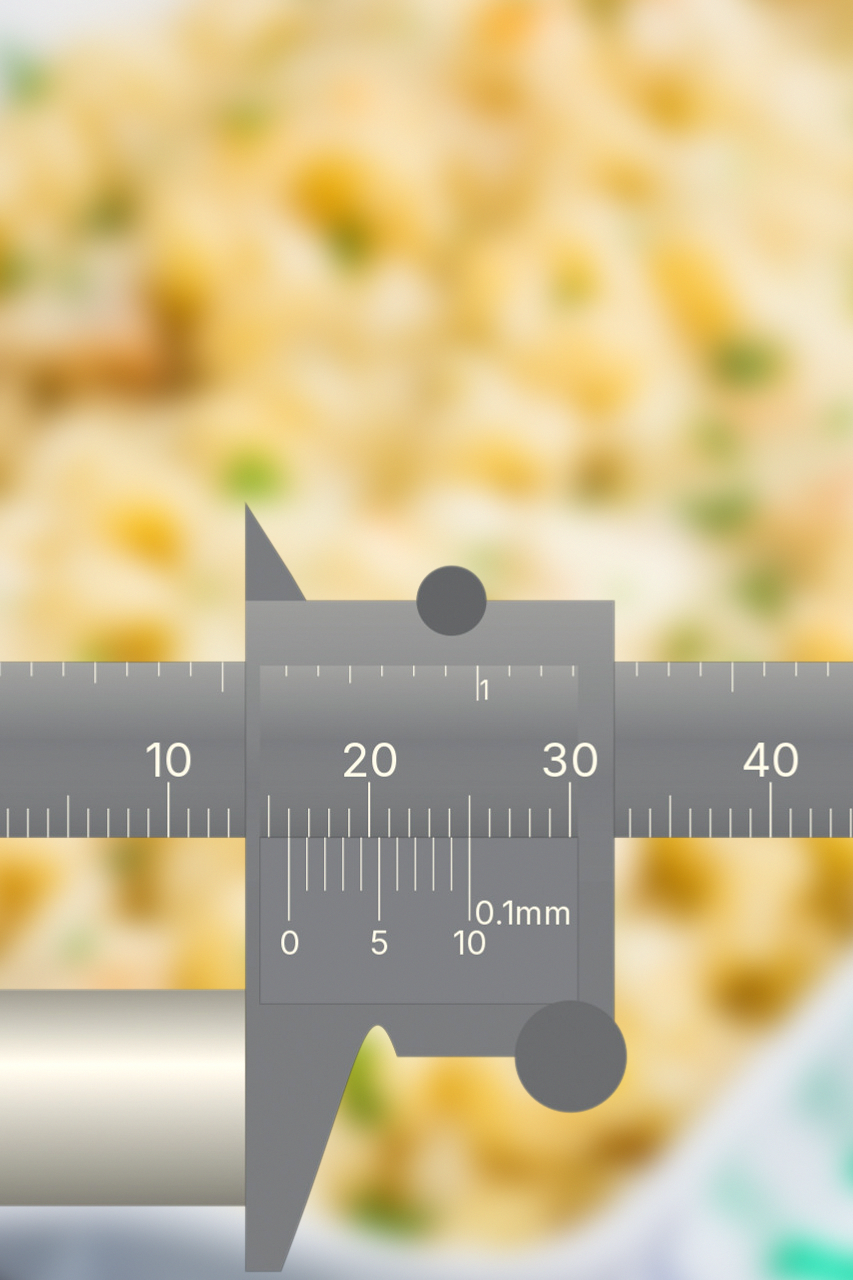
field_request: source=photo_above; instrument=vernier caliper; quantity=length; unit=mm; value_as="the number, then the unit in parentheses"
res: 16.0 (mm)
